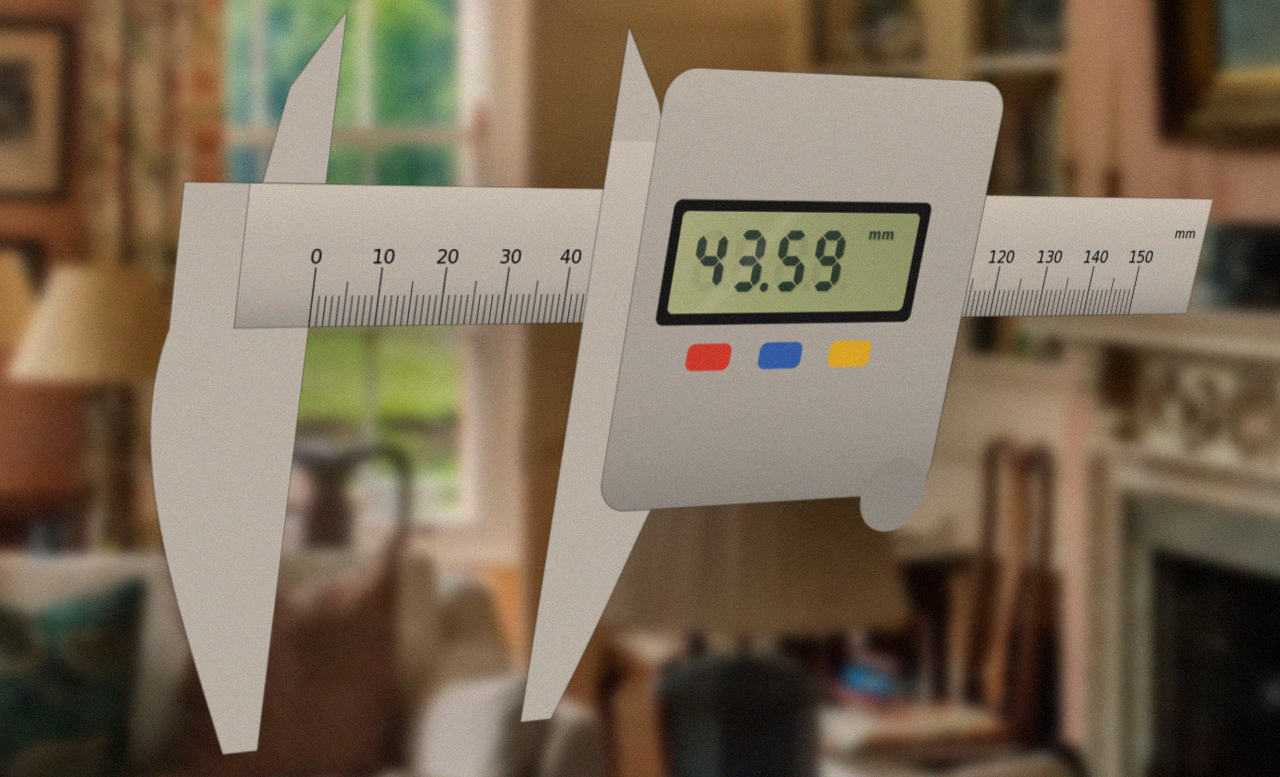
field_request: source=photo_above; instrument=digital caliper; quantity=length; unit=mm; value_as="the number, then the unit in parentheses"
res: 43.59 (mm)
